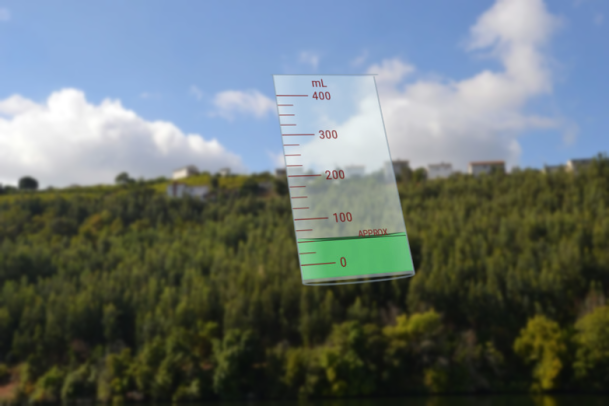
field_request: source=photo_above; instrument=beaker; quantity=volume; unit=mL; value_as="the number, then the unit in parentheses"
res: 50 (mL)
